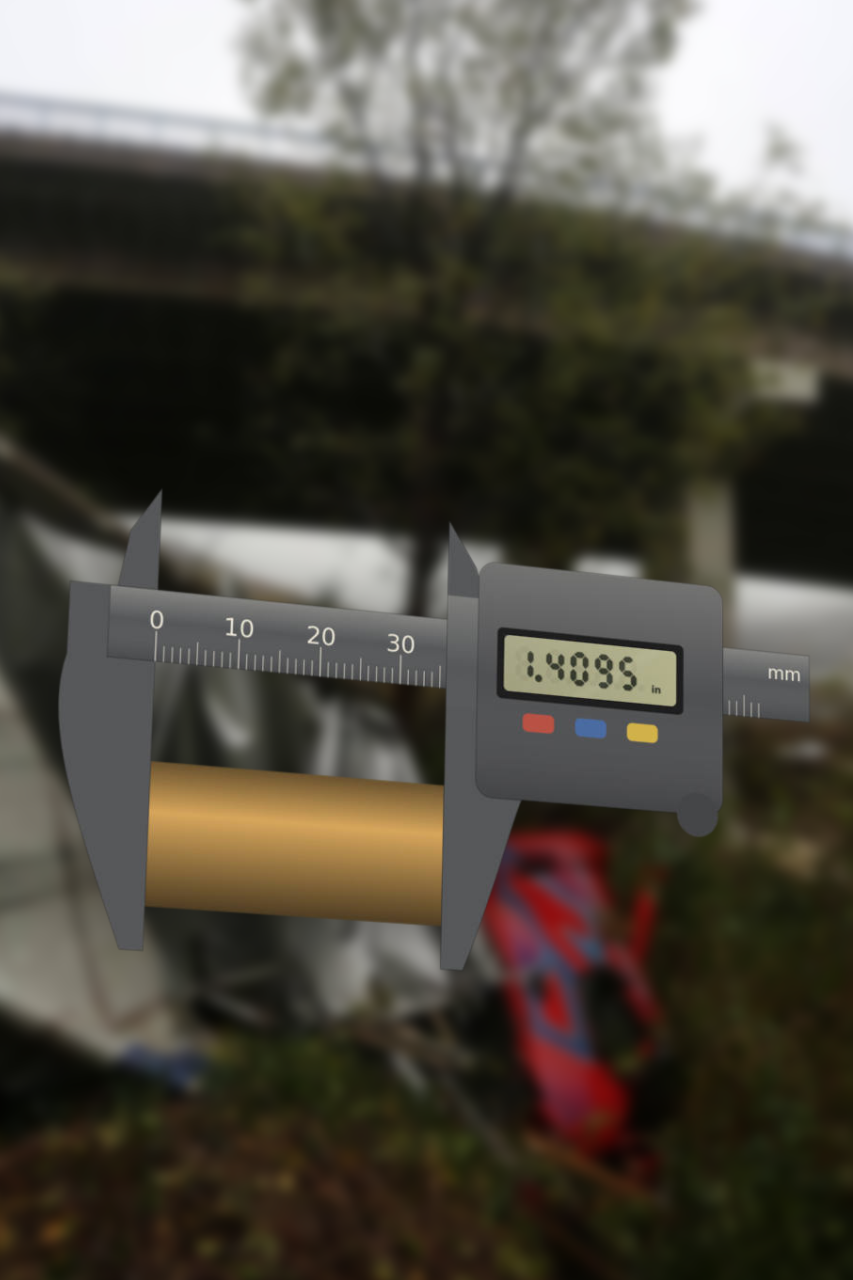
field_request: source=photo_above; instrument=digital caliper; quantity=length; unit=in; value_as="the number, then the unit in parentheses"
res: 1.4095 (in)
